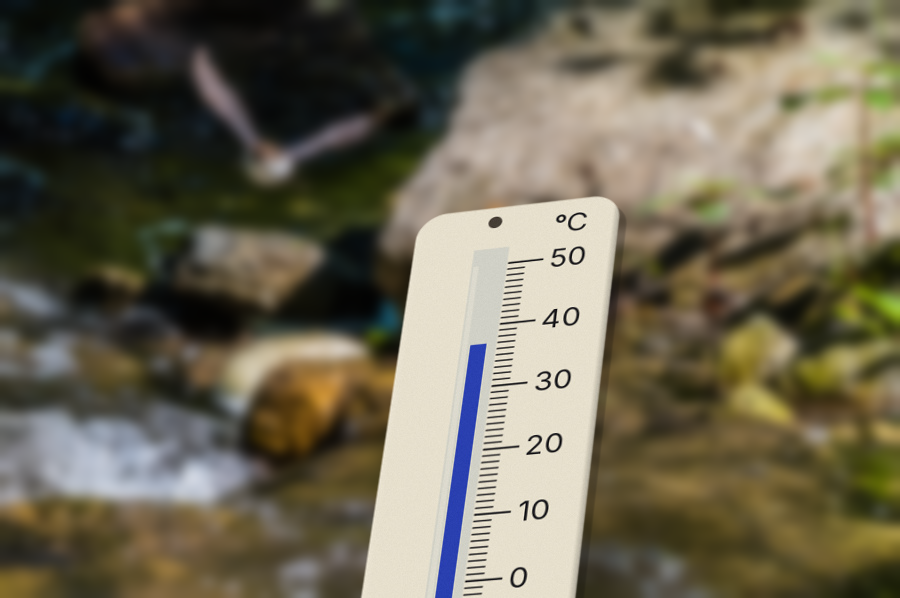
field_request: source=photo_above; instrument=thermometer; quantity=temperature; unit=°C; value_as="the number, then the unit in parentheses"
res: 37 (°C)
